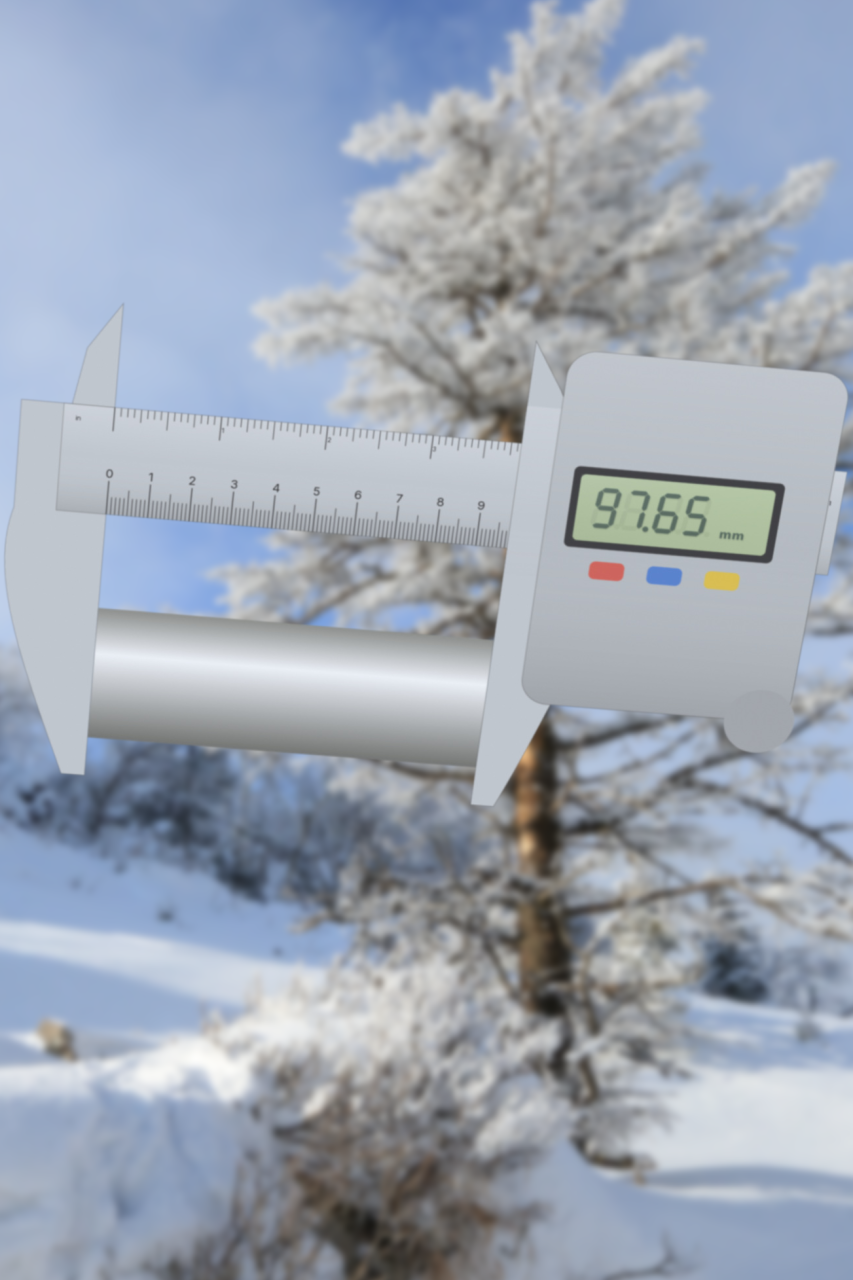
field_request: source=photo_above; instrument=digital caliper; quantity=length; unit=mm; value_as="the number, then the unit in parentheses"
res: 97.65 (mm)
